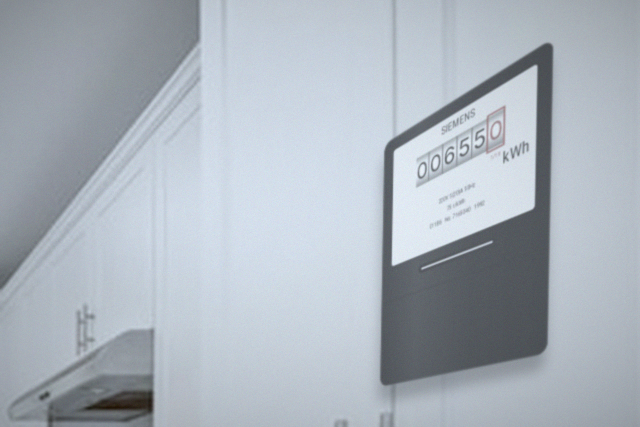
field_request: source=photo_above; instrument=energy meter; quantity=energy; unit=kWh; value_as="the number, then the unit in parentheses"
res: 655.0 (kWh)
